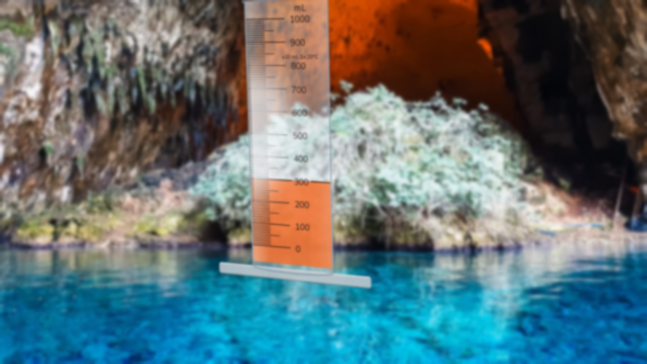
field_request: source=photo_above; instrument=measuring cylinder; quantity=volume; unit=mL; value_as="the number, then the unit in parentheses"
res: 300 (mL)
